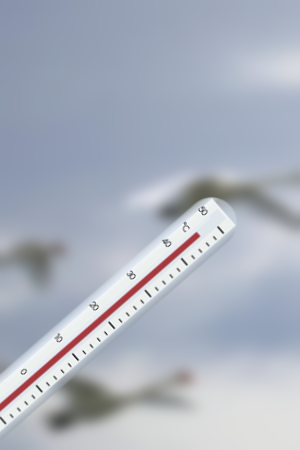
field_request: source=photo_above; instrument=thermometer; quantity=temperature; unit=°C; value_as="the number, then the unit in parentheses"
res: 46 (°C)
